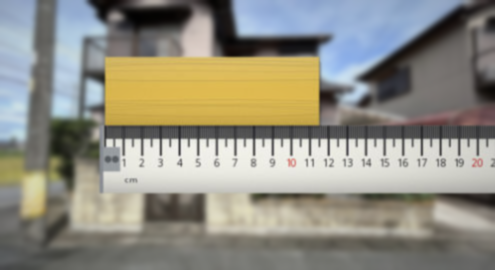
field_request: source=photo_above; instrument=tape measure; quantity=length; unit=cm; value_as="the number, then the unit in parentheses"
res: 11.5 (cm)
